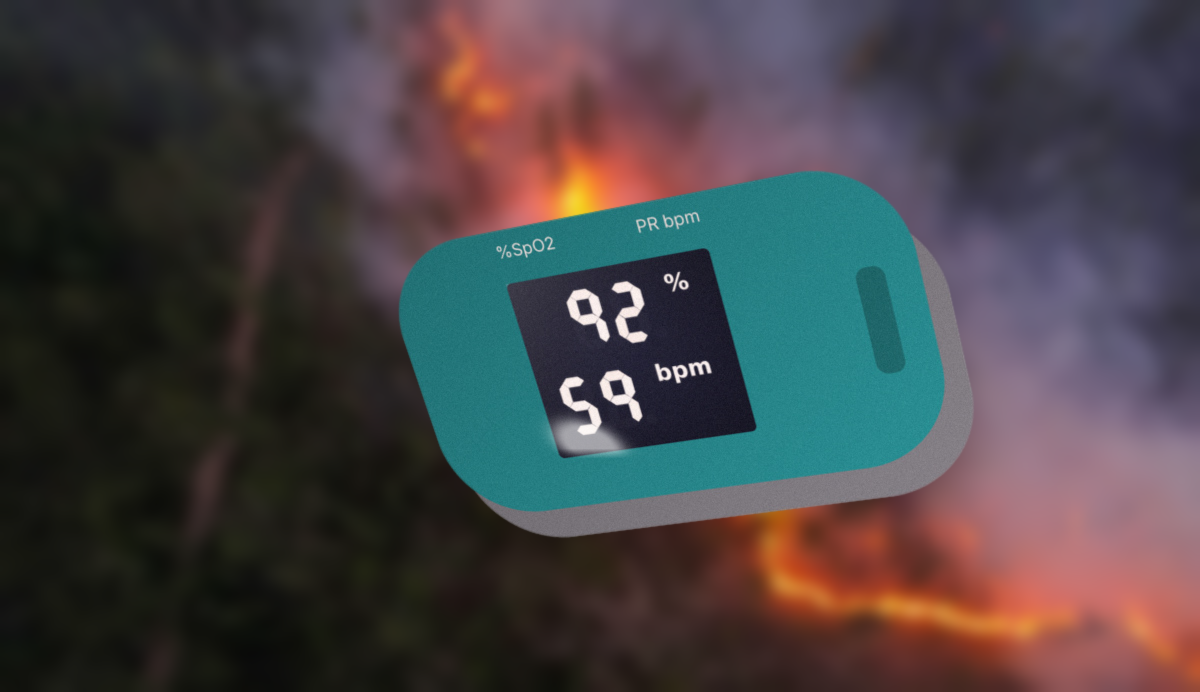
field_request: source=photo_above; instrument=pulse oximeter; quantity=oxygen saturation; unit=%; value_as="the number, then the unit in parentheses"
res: 92 (%)
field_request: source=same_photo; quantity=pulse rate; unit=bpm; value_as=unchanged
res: 59 (bpm)
